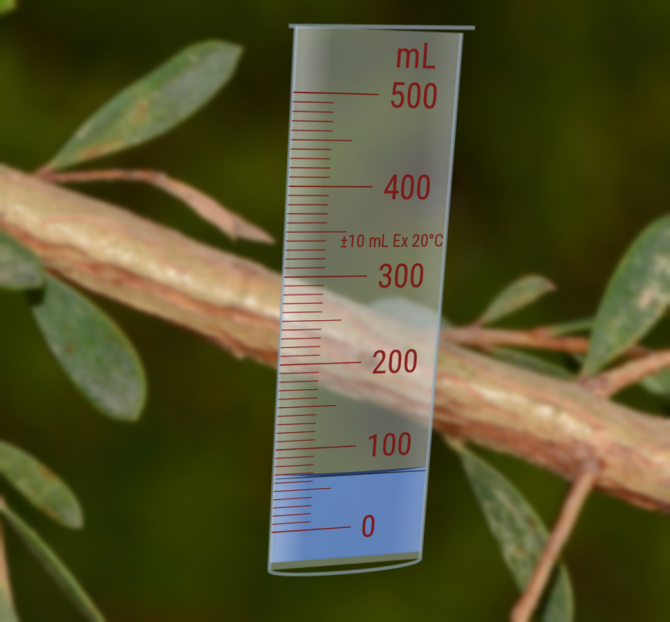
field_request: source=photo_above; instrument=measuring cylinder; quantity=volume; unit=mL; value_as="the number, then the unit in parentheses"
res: 65 (mL)
